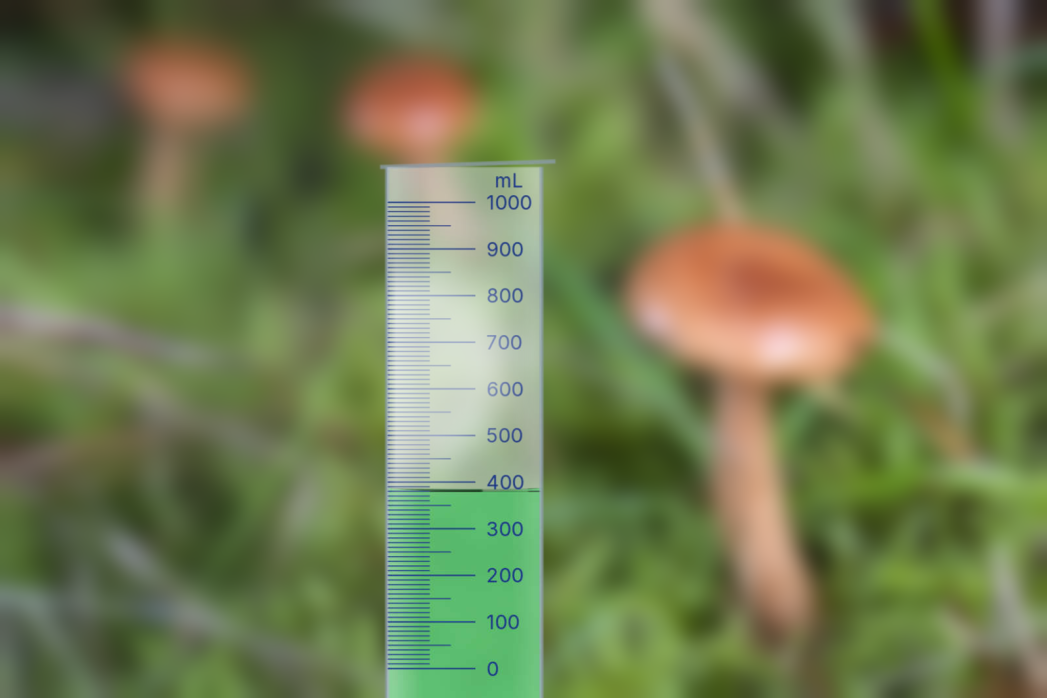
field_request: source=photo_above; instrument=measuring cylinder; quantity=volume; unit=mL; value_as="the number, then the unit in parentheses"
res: 380 (mL)
